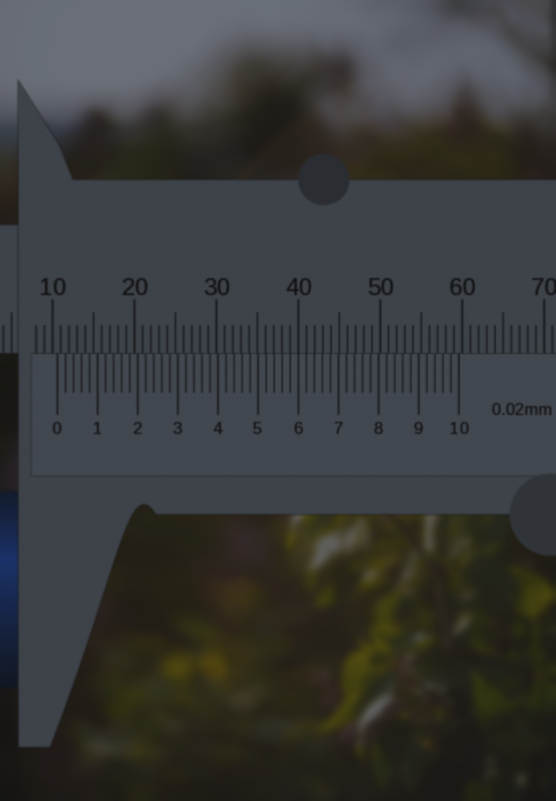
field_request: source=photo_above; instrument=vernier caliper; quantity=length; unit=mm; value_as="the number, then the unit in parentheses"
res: 10.6 (mm)
